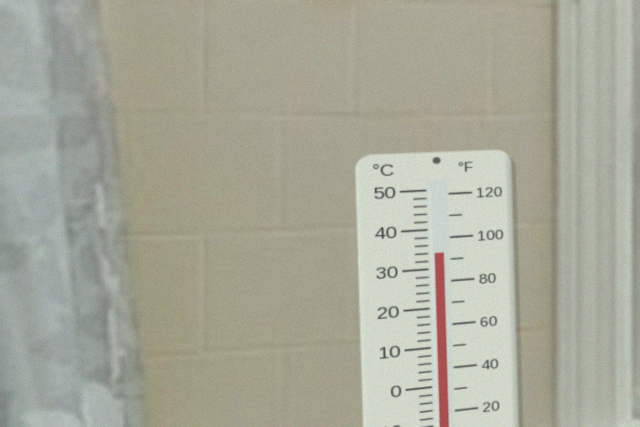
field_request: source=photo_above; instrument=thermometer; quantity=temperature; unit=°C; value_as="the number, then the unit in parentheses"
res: 34 (°C)
